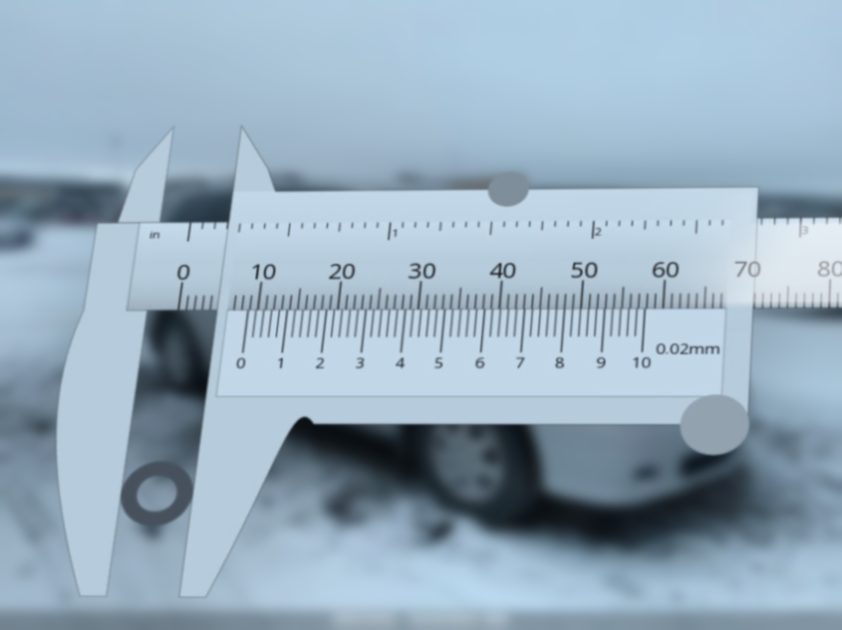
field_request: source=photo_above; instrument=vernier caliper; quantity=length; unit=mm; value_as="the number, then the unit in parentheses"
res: 8.8 (mm)
